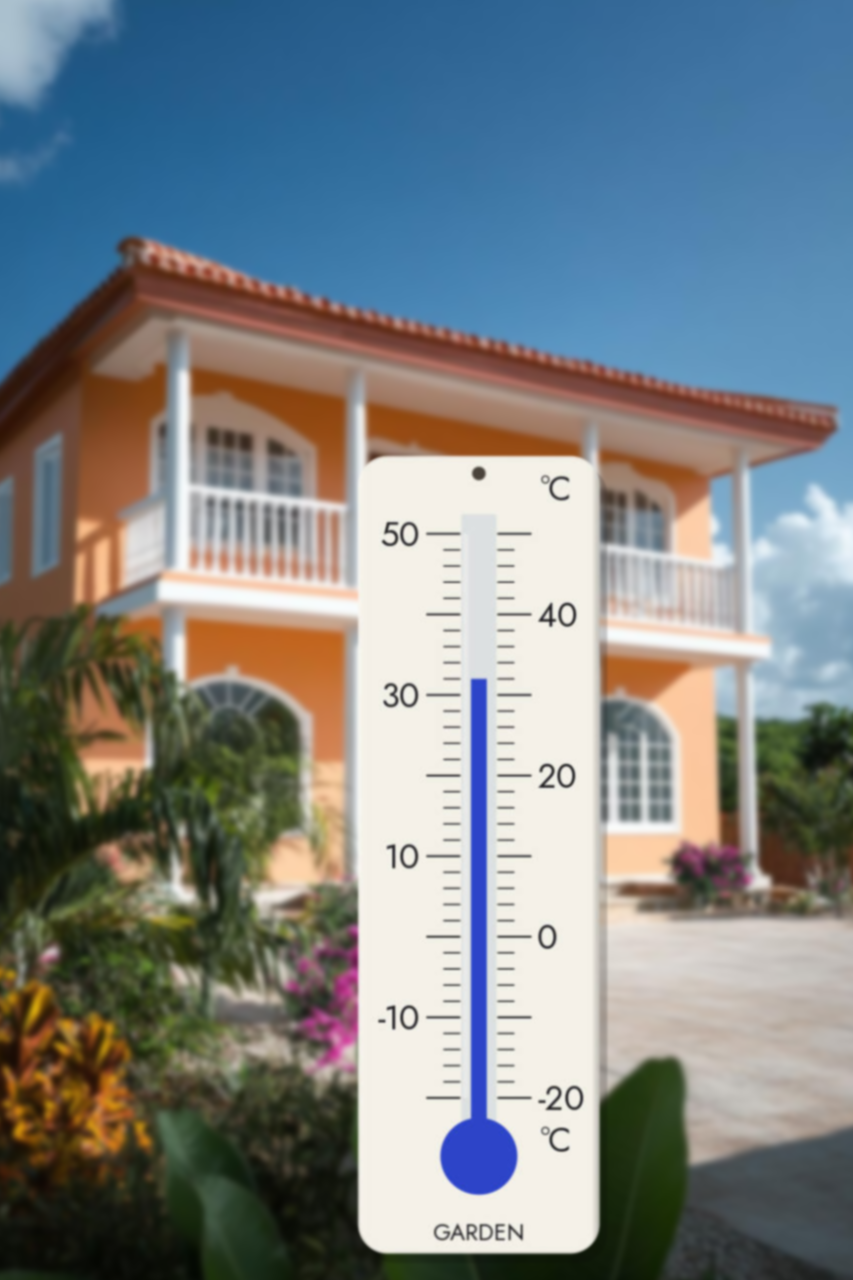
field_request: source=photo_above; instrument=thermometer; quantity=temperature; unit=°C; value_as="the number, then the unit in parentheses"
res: 32 (°C)
